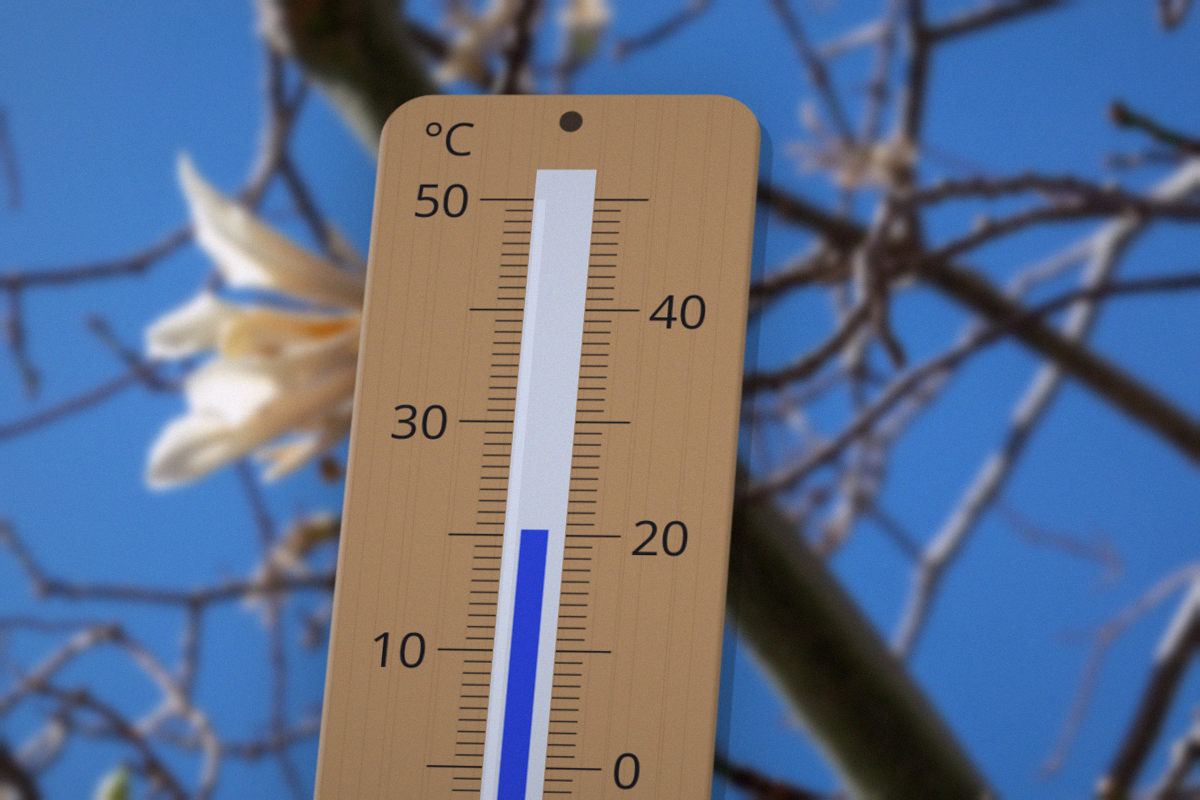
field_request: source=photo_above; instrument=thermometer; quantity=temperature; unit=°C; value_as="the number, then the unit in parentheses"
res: 20.5 (°C)
